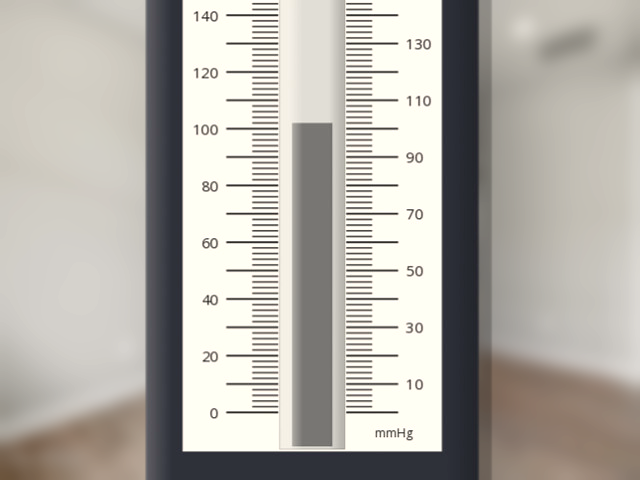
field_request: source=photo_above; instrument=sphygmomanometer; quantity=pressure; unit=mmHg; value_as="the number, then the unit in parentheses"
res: 102 (mmHg)
